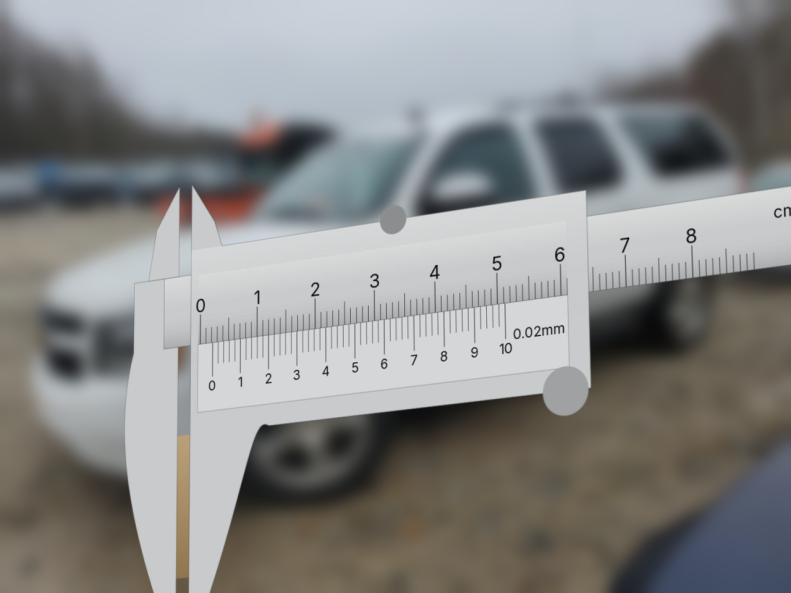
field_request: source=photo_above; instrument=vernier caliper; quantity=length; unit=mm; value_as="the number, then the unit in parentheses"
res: 2.2 (mm)
